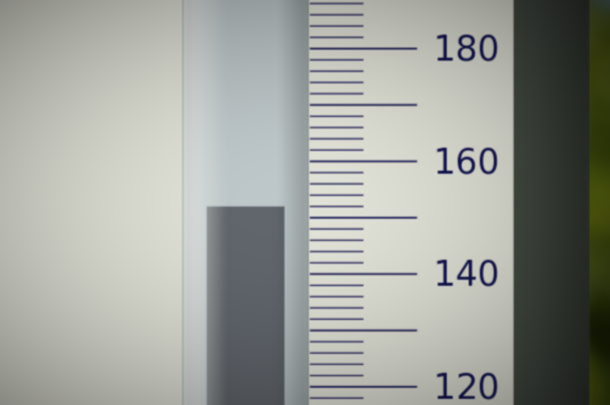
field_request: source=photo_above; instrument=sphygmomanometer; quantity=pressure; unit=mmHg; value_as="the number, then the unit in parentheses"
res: 152 (mmHg)
